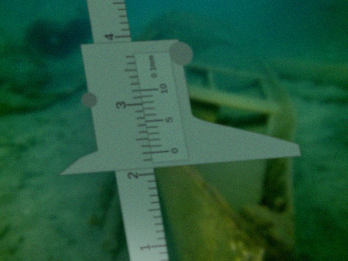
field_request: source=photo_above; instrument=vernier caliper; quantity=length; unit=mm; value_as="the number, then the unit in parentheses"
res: 23.0 (mm)
